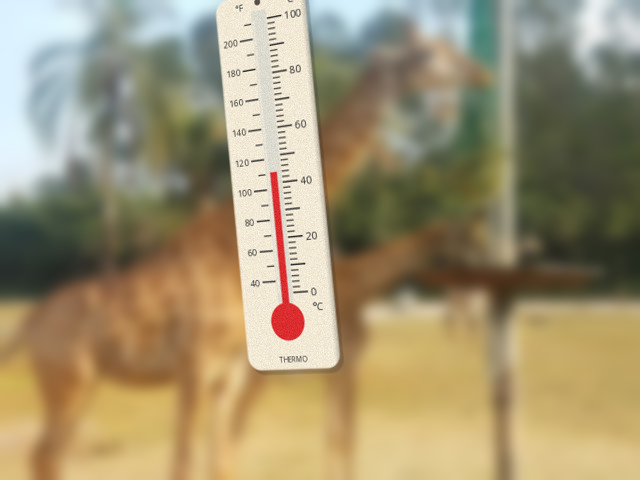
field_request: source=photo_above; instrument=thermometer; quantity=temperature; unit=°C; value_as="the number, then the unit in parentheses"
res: 44 (°C)
